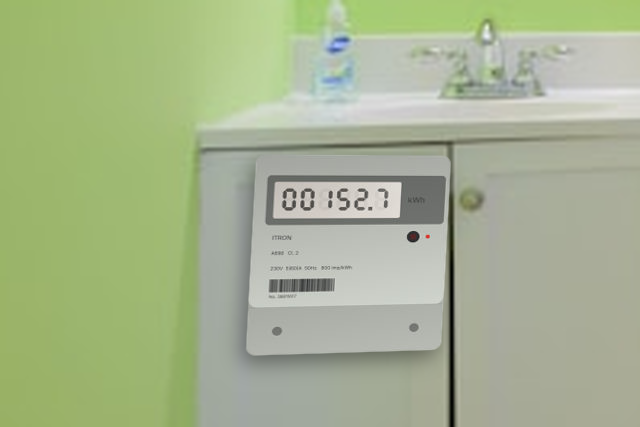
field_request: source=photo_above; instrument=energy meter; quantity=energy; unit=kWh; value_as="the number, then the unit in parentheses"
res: 152.7 (kWh)
